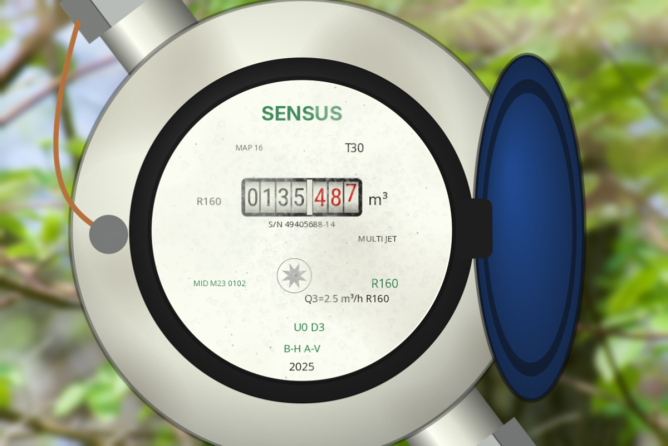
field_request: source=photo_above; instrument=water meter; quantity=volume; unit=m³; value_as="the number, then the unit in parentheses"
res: 135.487 (m³)
